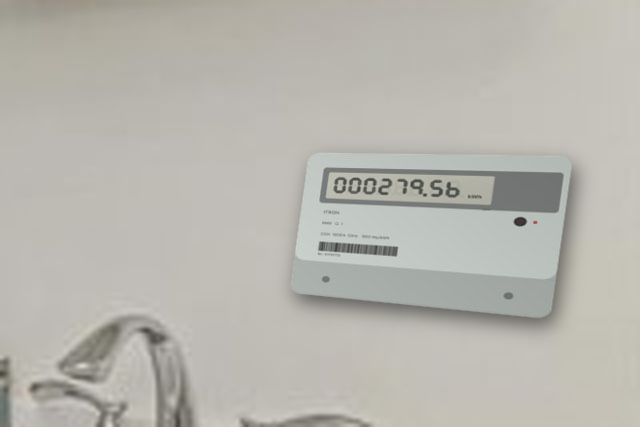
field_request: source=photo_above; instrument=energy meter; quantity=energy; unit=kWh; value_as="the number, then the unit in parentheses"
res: 279.56 (kWh)
